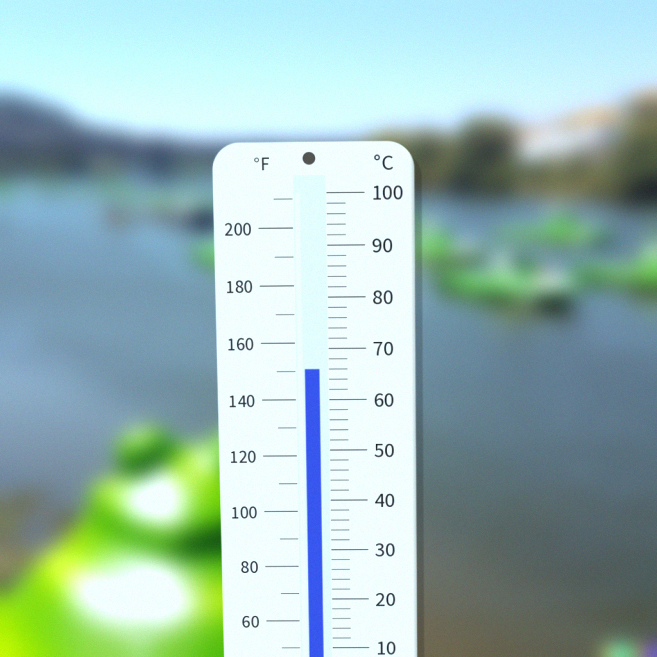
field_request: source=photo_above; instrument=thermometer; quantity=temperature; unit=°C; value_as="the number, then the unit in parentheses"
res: 66 (°C)
